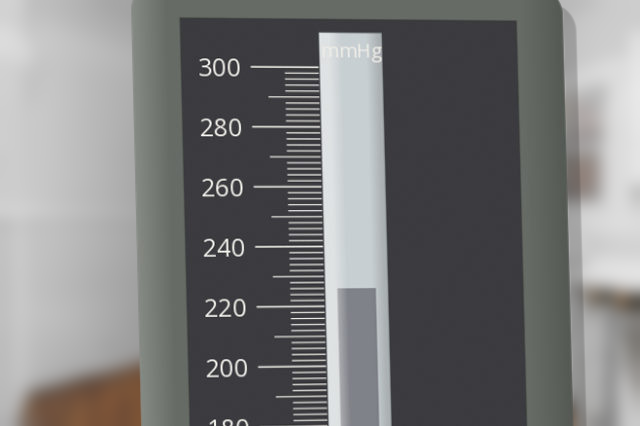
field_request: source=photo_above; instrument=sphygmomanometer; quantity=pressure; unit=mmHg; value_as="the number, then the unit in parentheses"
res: 226 (mmHg)
